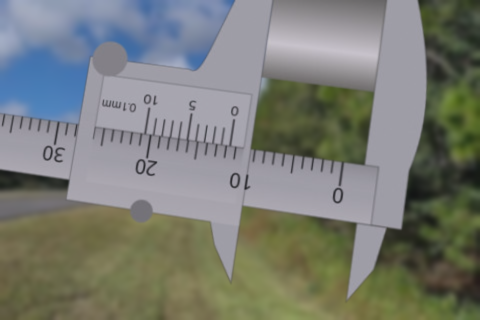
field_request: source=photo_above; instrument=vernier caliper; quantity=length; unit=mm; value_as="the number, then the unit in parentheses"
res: 11.6 (mm)
